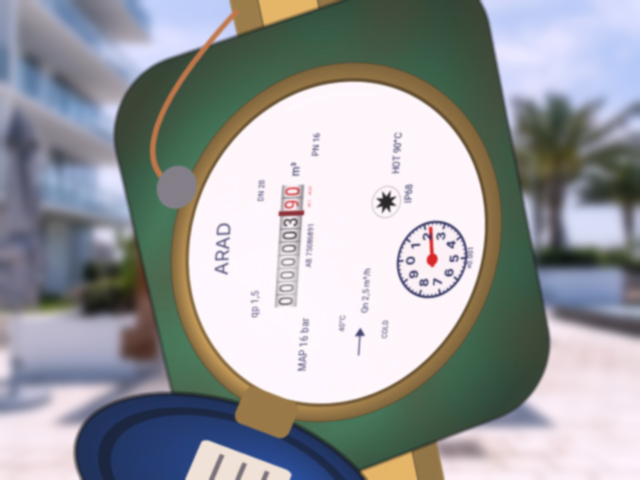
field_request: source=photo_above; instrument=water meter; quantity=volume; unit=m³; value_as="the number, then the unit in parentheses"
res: 3.902 (m³)
